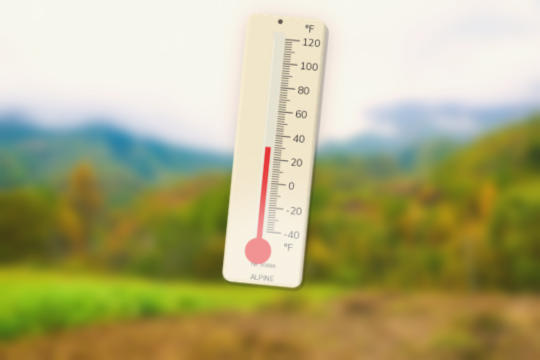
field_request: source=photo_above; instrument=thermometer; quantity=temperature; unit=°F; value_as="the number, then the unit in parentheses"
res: 30 (°F)
